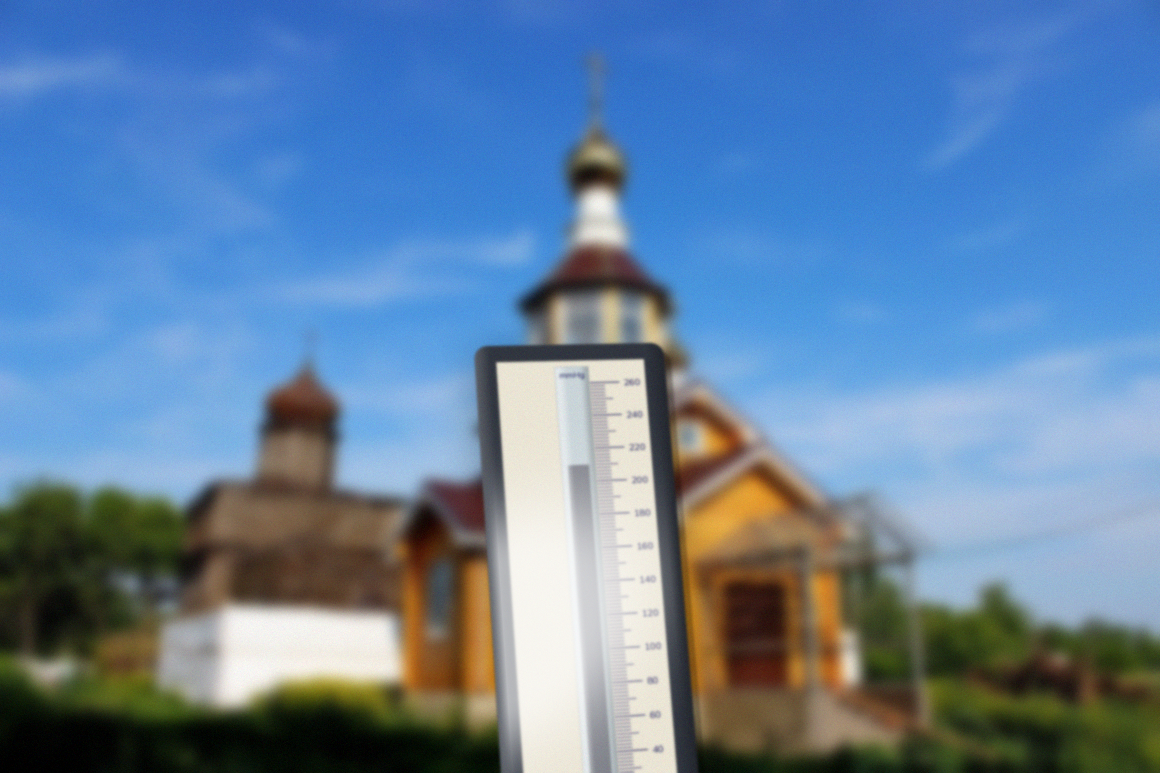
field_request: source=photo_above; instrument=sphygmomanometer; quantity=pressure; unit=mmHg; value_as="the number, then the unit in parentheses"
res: 210 (mmHg)
